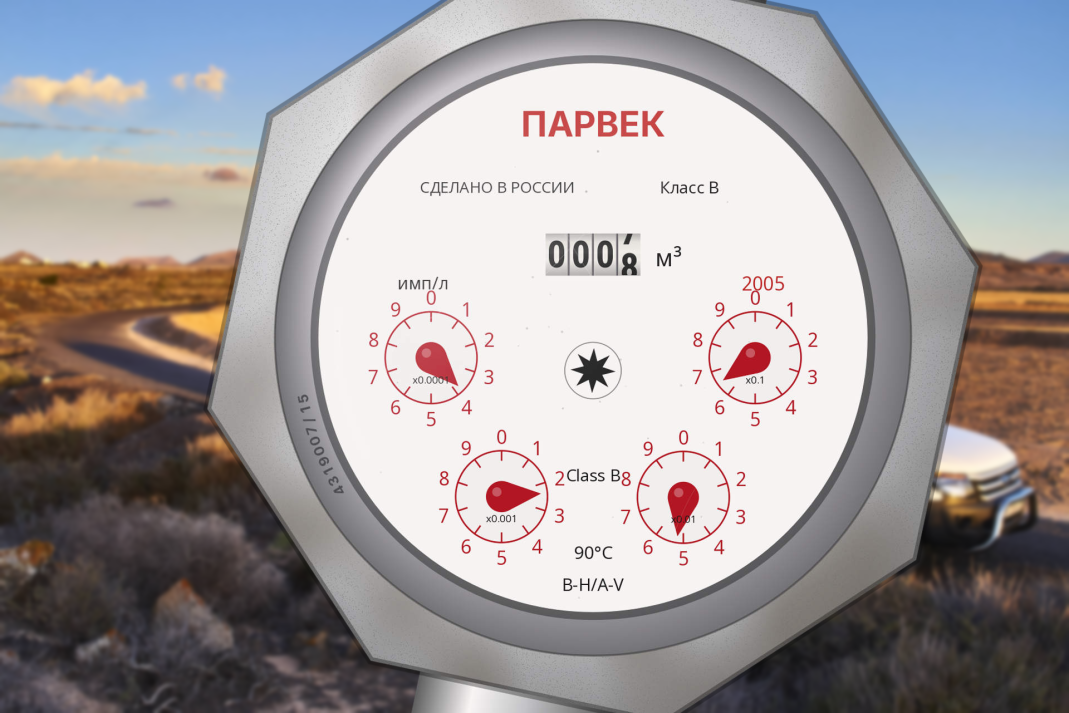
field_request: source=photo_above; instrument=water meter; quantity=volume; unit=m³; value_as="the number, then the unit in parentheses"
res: 7.6523 (m³)
